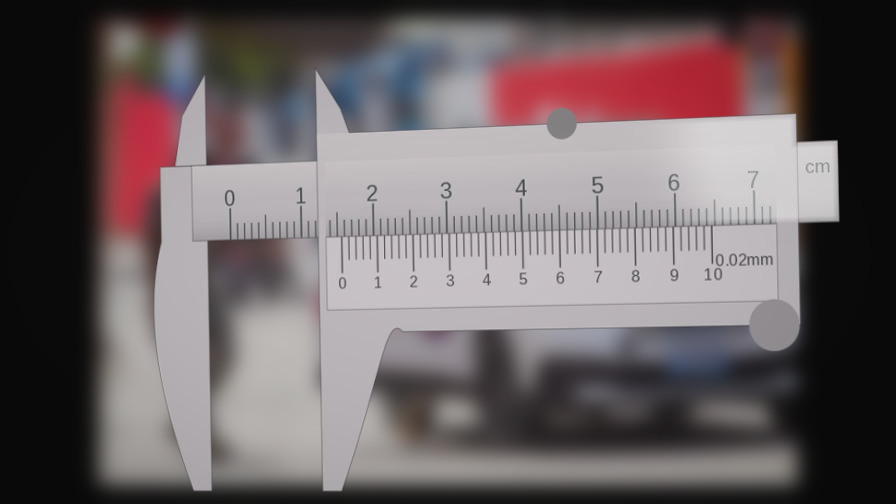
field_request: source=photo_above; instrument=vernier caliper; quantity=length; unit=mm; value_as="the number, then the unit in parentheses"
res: 15.6 (mm)
